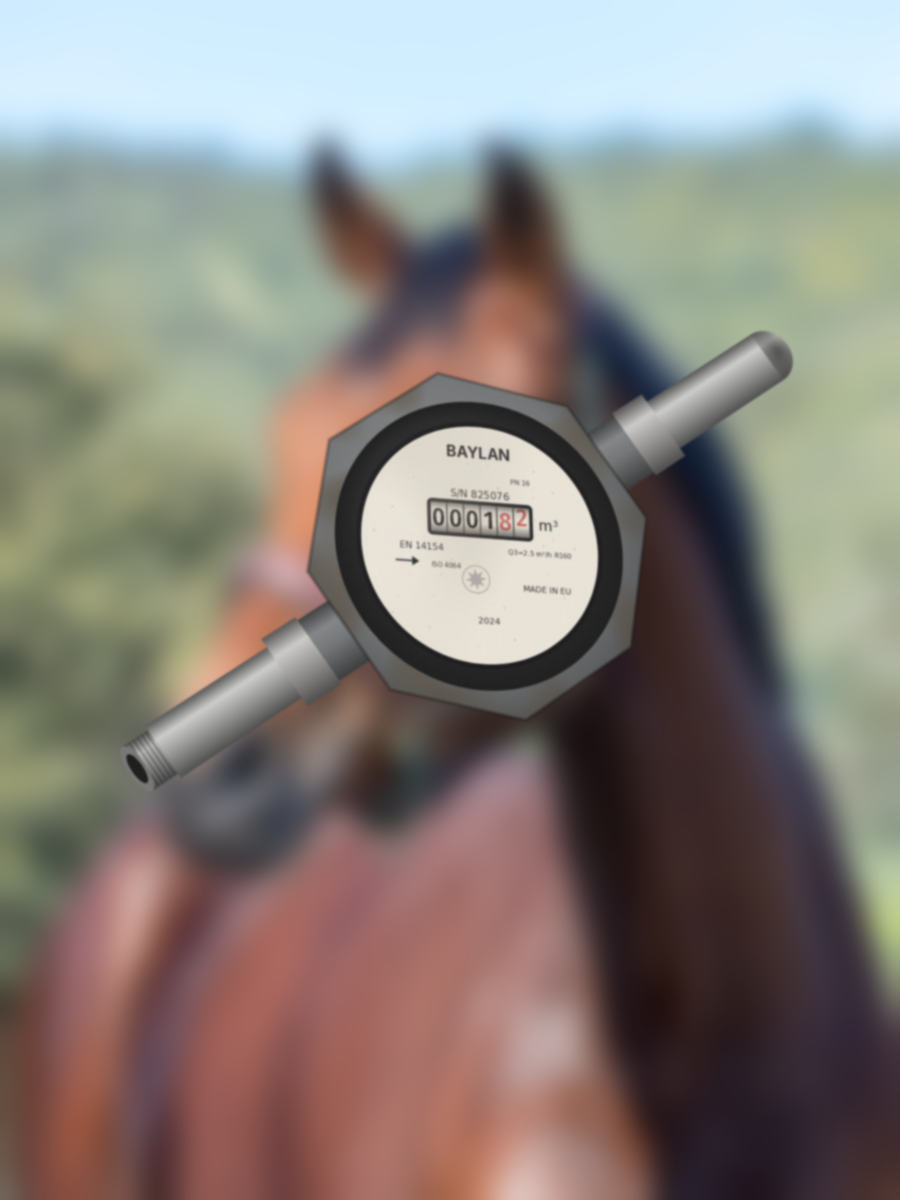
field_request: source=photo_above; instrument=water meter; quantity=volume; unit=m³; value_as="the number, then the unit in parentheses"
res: 1.82 (m³)
